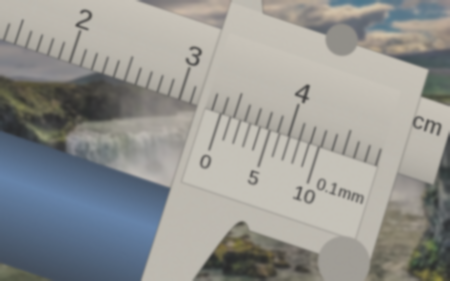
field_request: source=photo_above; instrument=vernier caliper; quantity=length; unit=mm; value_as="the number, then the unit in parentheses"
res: 33.8 (mm)
